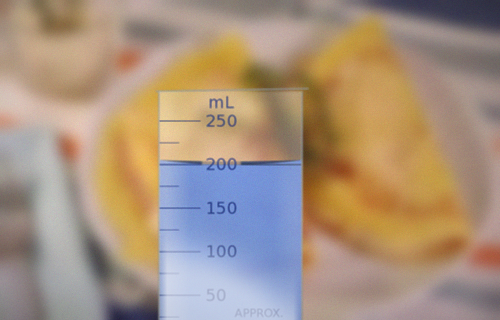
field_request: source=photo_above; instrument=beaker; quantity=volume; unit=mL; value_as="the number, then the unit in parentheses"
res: 200 (mL)
